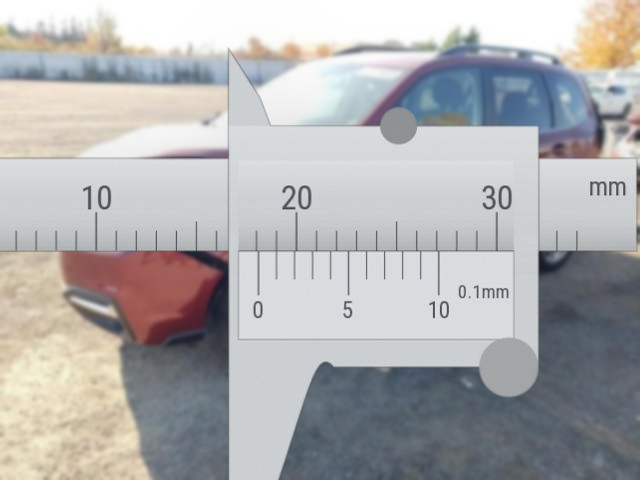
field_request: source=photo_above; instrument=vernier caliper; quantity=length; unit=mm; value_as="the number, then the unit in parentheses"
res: 18.1 (mm)
